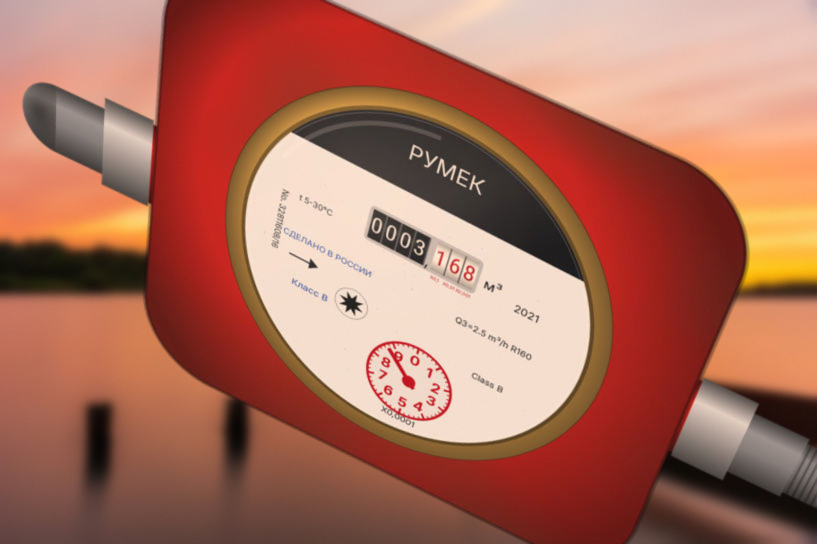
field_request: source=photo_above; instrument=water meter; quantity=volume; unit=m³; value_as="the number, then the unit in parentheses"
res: 3.1688 (m³)
